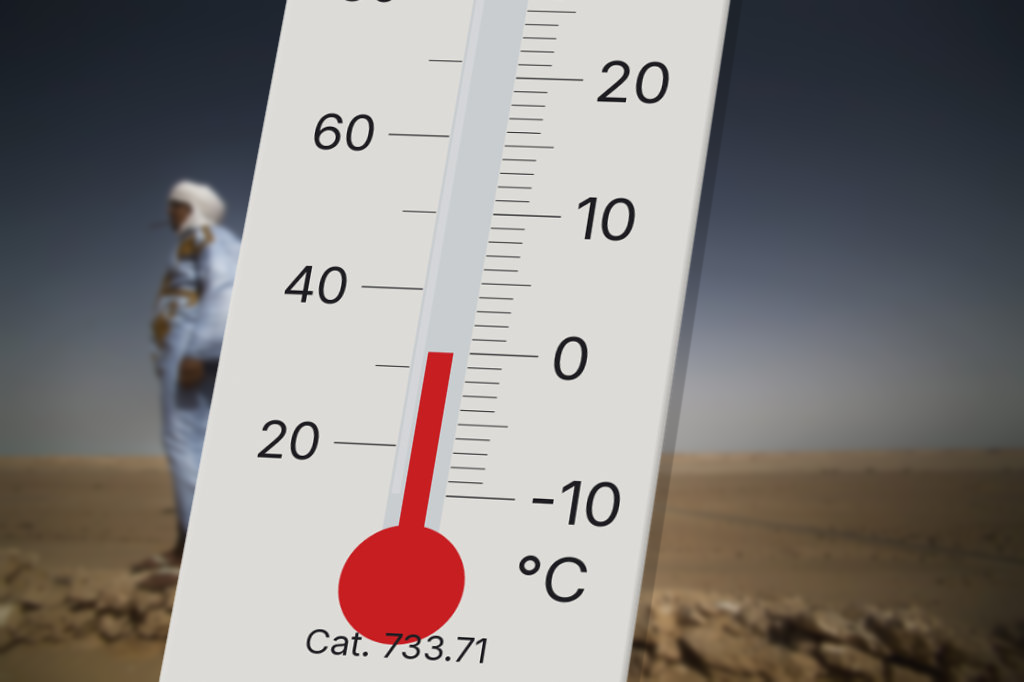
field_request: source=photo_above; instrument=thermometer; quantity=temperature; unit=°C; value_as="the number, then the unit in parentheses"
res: 0 (°C)
